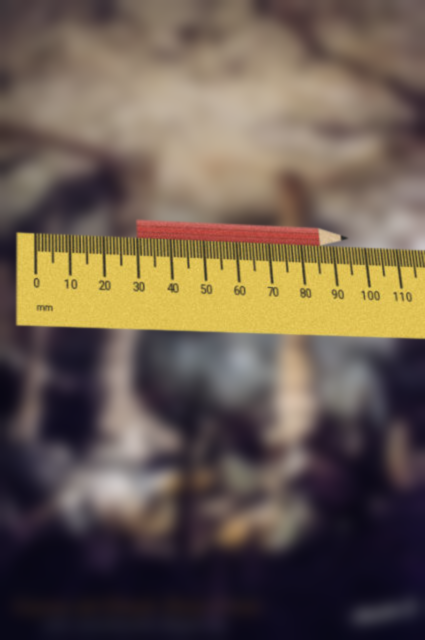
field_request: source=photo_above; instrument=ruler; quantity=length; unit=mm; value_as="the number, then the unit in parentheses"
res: 65 (mm)
